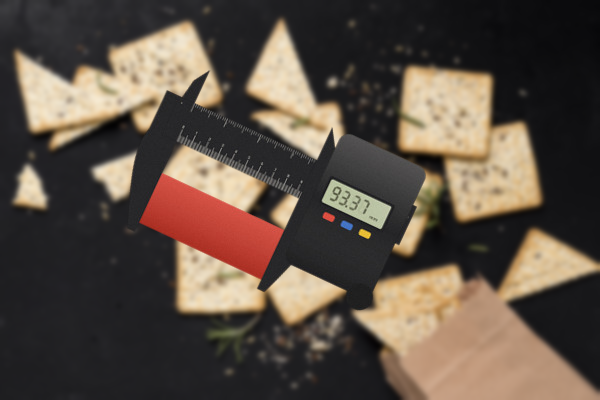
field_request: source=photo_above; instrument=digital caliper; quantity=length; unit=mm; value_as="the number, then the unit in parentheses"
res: 93.37 (mm)
